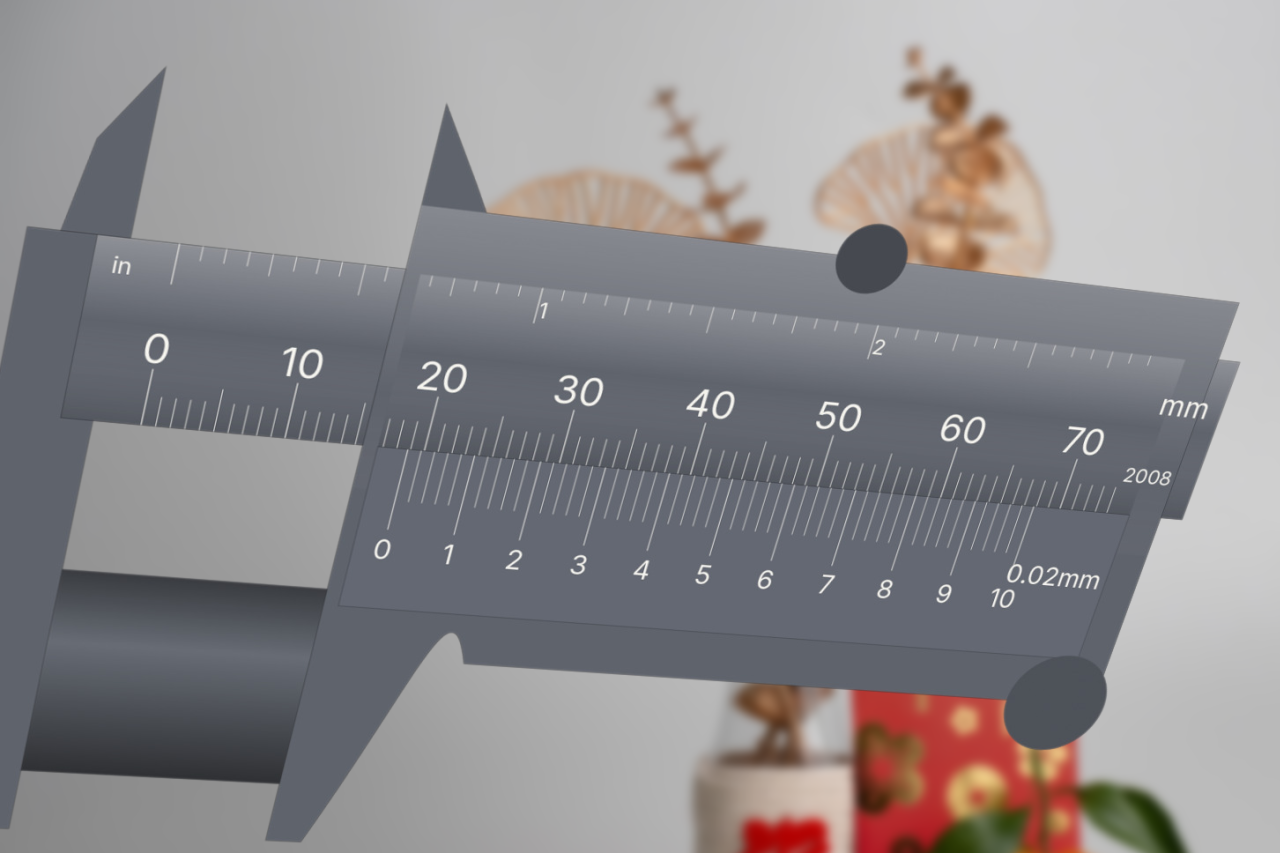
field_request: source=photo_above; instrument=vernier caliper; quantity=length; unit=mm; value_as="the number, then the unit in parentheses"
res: 18.8 (mm)
